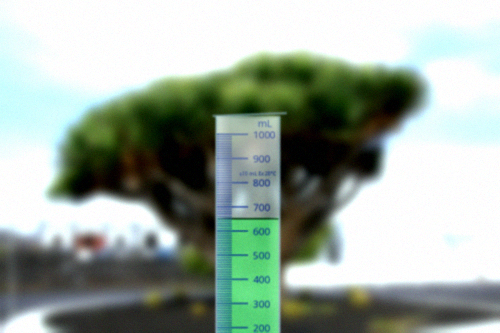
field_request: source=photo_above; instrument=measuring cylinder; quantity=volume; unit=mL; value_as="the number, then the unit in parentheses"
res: 650 (mL)
